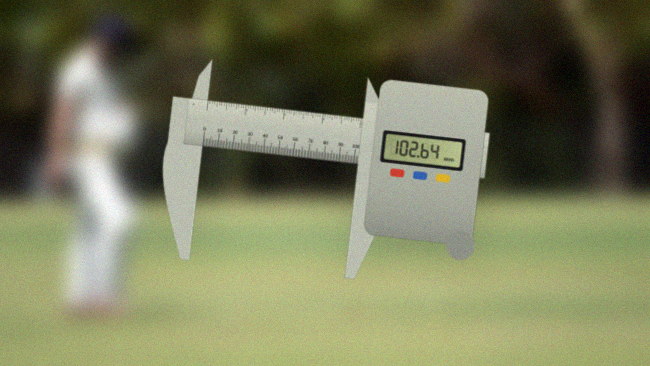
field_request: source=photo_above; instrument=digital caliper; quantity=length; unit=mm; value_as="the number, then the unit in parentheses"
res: 102.64 (mm)
